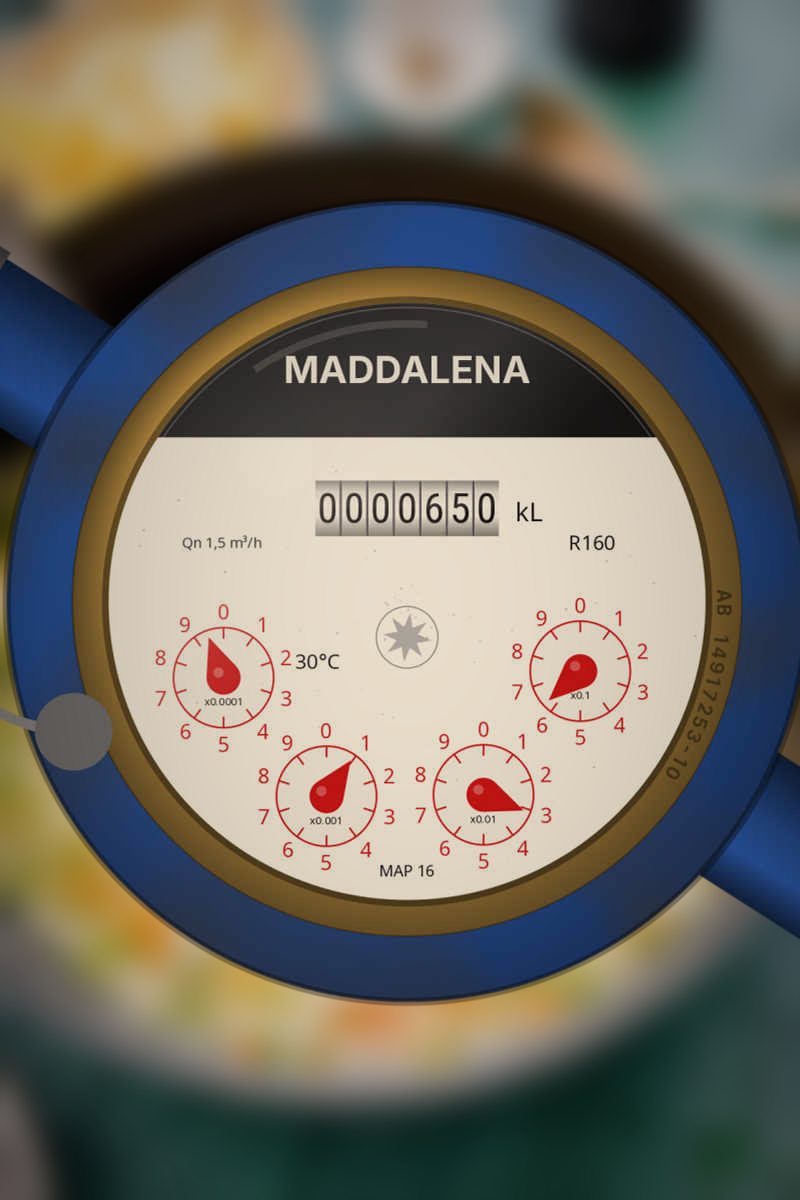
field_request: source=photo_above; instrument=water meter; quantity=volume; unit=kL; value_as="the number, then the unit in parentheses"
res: 650.6309 (kL)
